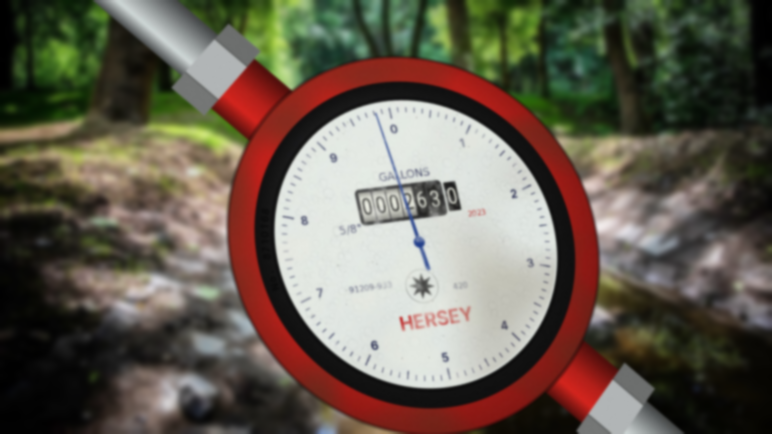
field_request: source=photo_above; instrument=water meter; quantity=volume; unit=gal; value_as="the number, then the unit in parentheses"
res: 2629.8 (gal)
